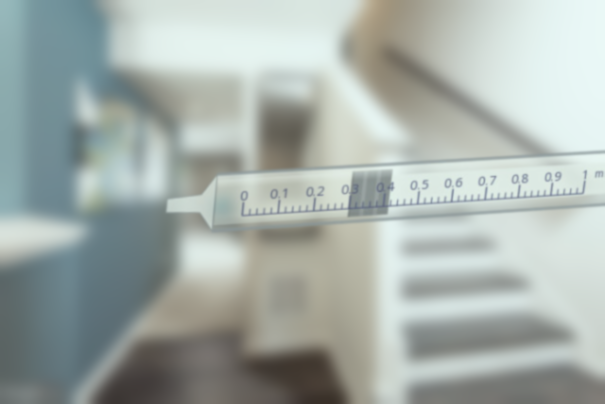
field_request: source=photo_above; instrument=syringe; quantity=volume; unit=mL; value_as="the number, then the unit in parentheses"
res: 0.3 (mL)
